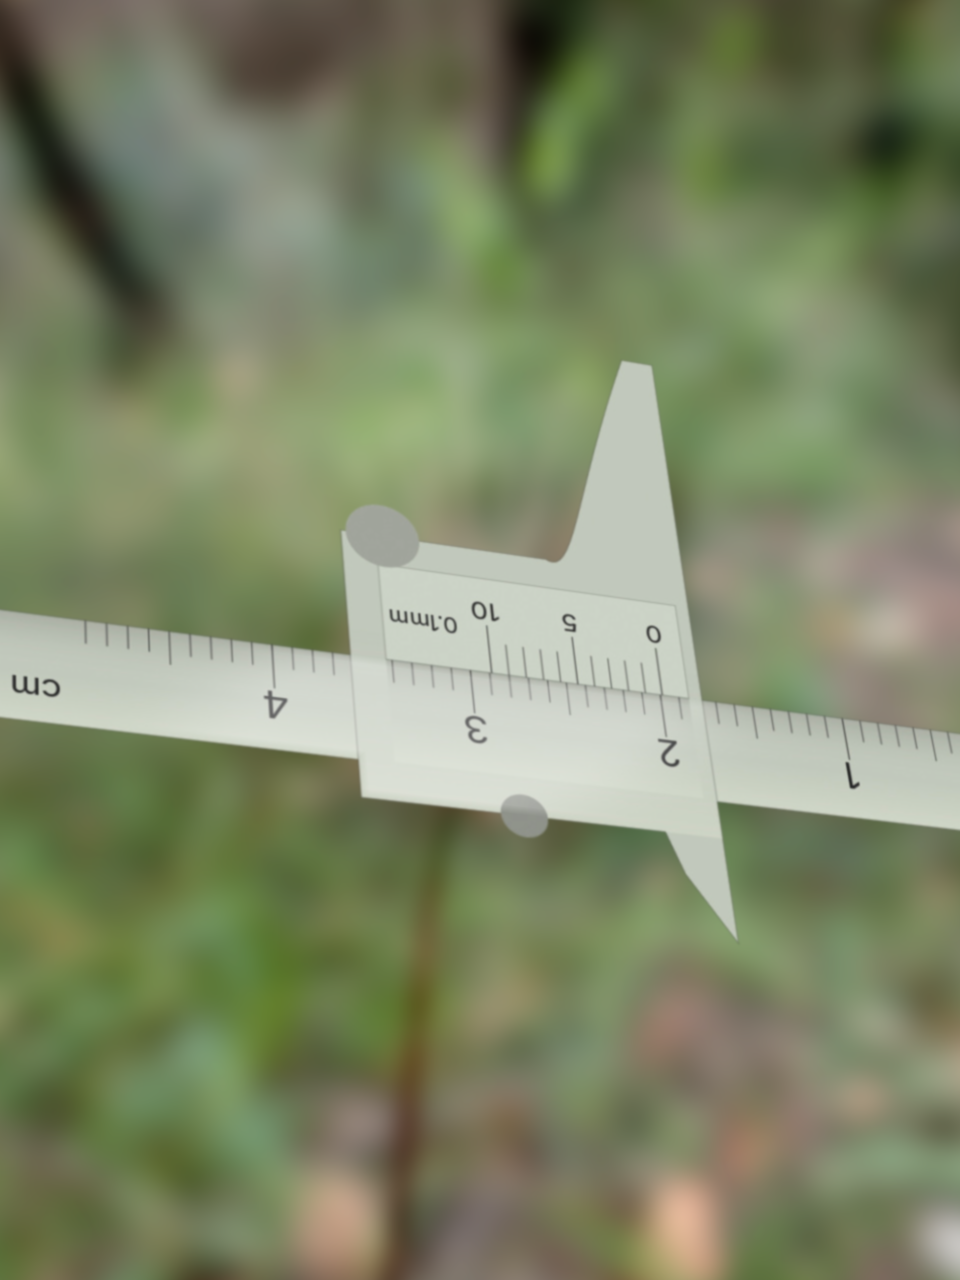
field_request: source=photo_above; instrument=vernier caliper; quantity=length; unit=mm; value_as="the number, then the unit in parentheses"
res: 19.9 (mm)
